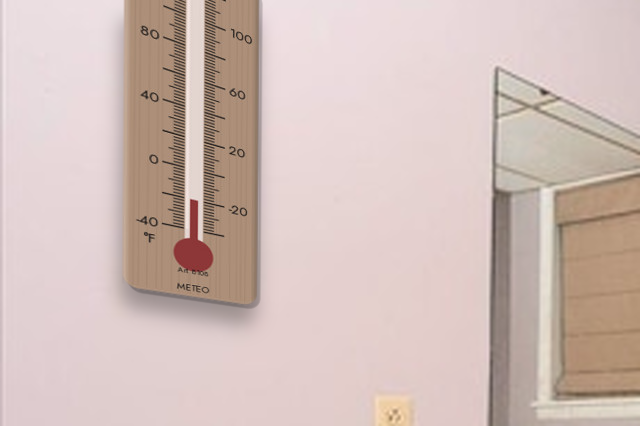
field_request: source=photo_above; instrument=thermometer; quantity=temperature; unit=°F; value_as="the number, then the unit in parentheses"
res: -20 (°F)
